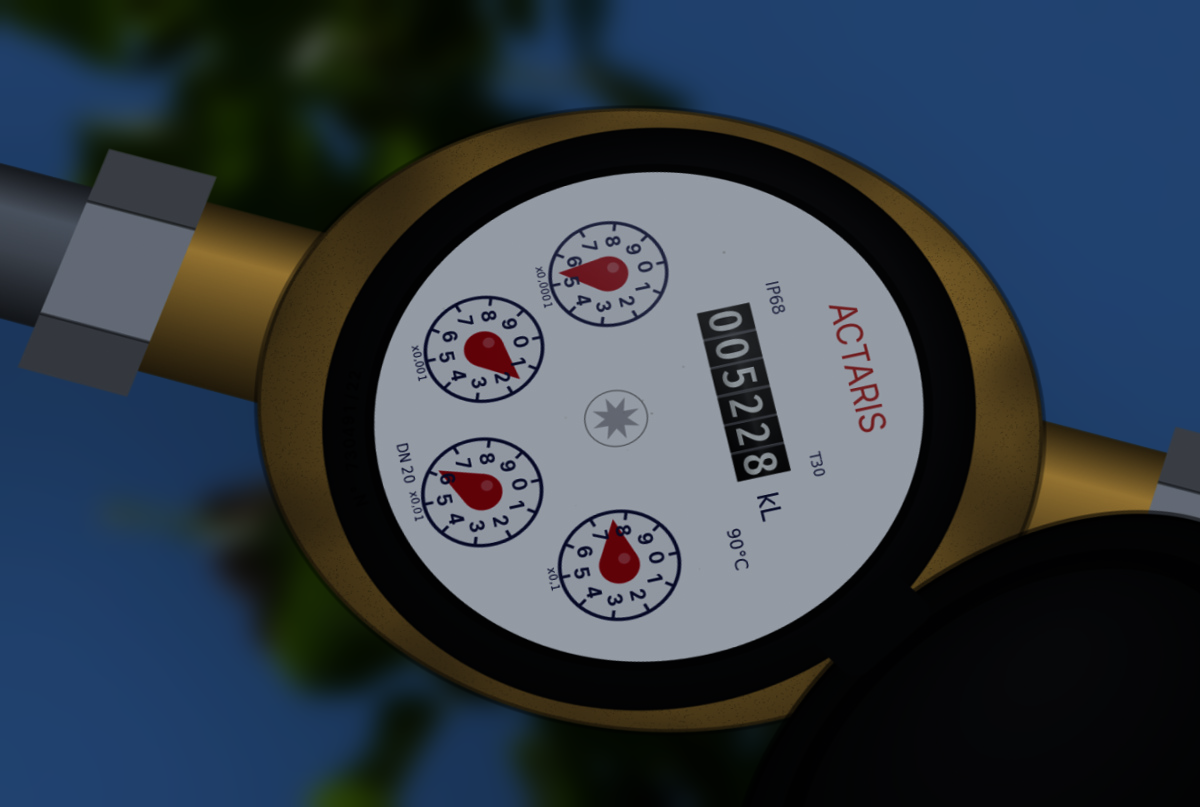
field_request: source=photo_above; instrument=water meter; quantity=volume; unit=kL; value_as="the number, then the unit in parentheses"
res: 5228.7615 (kL)
